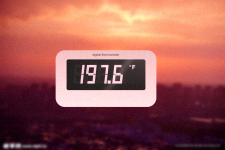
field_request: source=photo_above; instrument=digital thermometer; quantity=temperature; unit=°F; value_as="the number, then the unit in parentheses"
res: 197.6 (°F)
